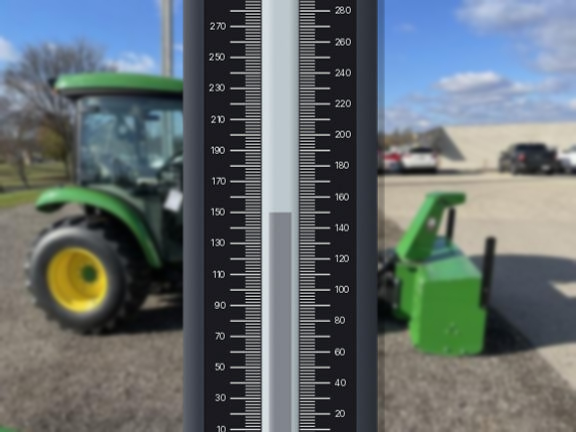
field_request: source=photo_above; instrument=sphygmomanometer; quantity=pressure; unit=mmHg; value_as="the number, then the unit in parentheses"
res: 150 (mmHg)
